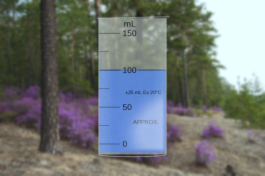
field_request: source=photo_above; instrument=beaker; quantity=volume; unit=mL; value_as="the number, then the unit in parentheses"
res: 100 (mL)
